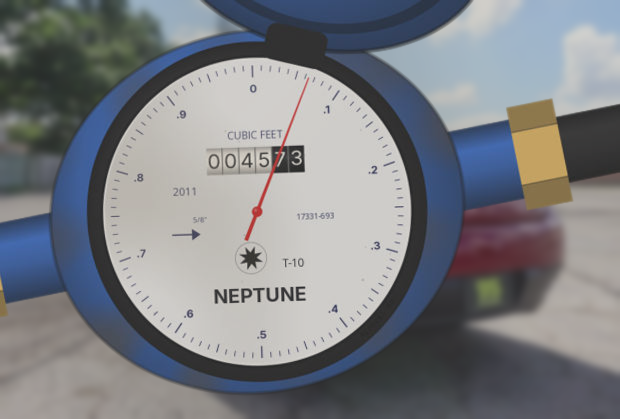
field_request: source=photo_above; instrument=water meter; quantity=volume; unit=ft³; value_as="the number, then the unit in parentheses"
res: 4573.06 (ft³)
